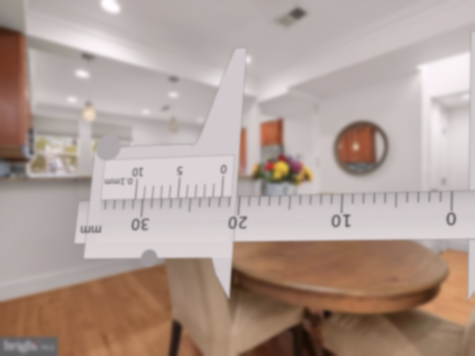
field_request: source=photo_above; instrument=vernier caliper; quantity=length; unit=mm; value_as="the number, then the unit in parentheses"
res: 21.8 (mm)
